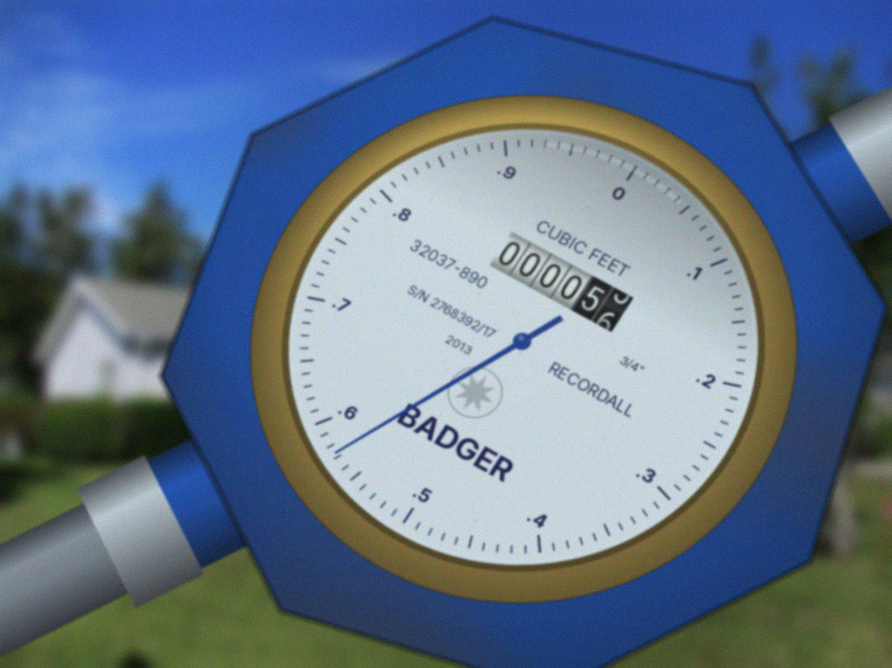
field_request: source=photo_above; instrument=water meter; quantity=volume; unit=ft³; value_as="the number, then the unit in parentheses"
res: 55.57 (ft³)
